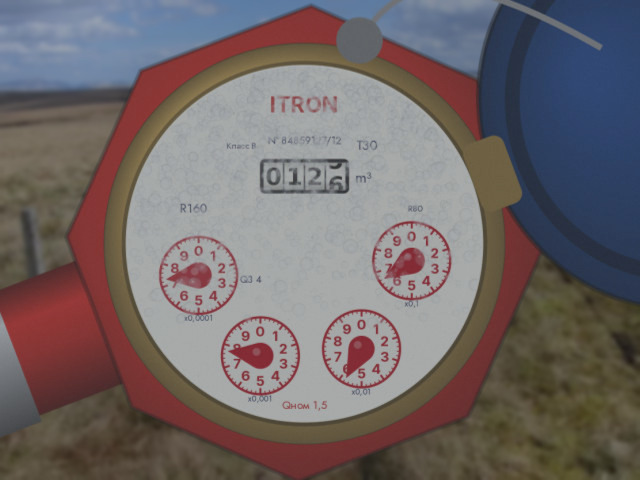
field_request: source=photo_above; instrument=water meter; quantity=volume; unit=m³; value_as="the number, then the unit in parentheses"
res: 125.6577 (m³)
